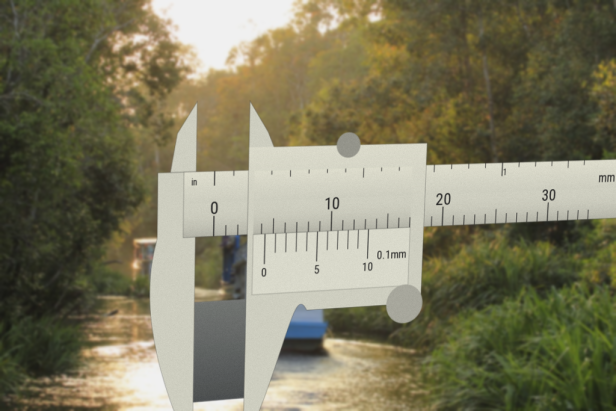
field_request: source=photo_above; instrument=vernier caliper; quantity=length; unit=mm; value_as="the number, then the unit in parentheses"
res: 4.3 (mm)
